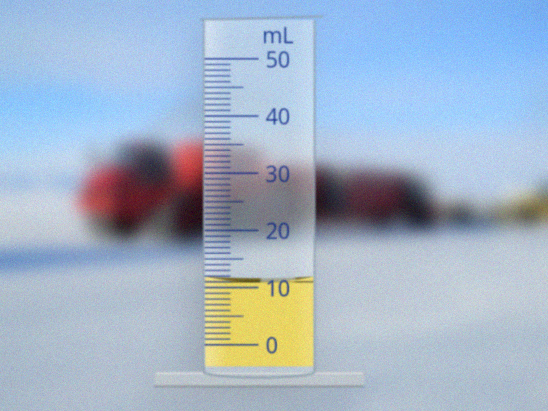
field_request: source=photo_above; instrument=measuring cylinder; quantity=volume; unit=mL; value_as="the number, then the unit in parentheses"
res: 11 (mL)
